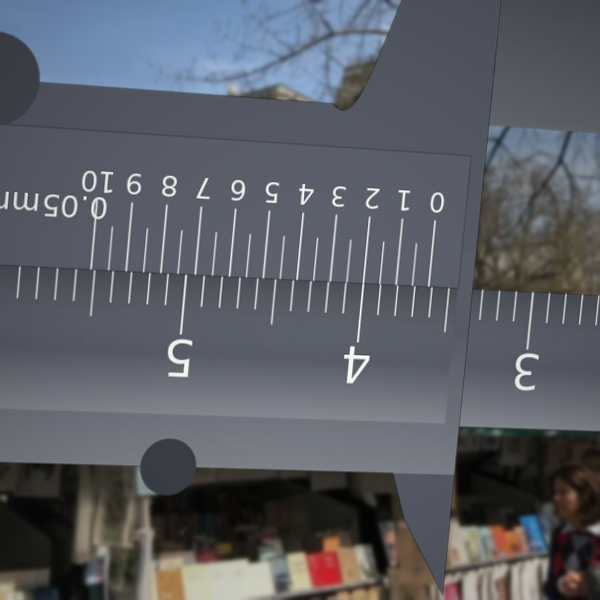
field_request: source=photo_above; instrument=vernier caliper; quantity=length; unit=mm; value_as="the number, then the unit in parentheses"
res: 36.2 (mm)
